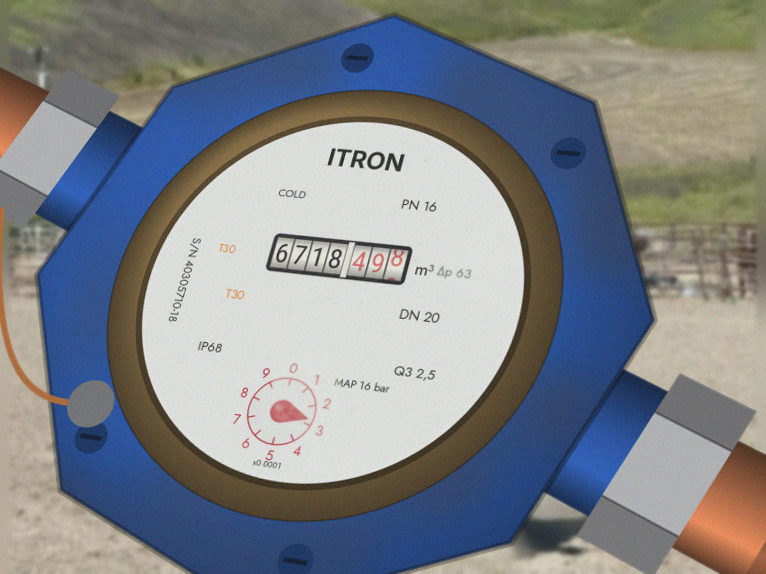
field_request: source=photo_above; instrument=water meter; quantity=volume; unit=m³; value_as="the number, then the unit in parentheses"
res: 6718.4982 (m³)
